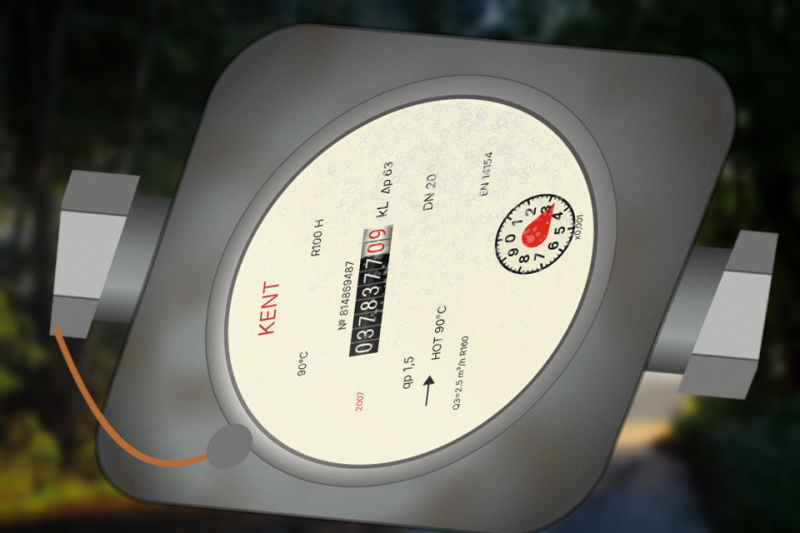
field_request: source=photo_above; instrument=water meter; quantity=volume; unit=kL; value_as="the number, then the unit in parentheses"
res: 378377.093 (kL)
